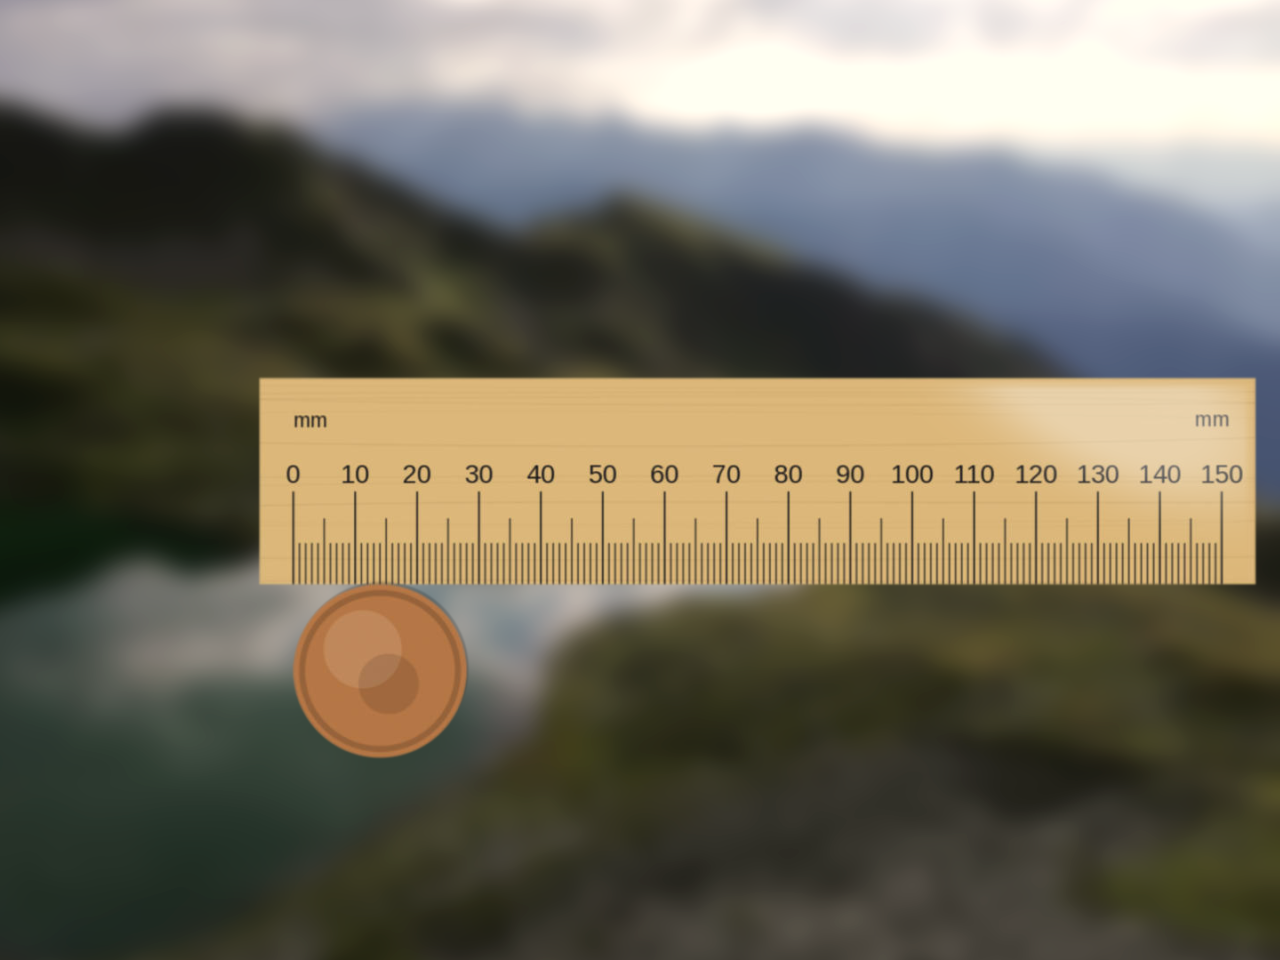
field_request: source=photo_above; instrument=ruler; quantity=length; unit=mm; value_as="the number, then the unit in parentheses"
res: 28 (mm)
